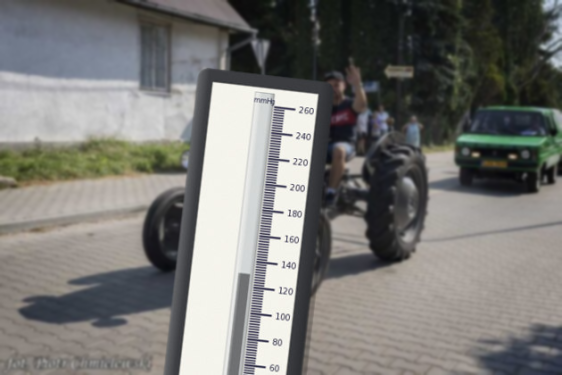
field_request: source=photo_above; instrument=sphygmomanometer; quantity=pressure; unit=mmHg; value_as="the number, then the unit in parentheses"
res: 130 (mmHg)
